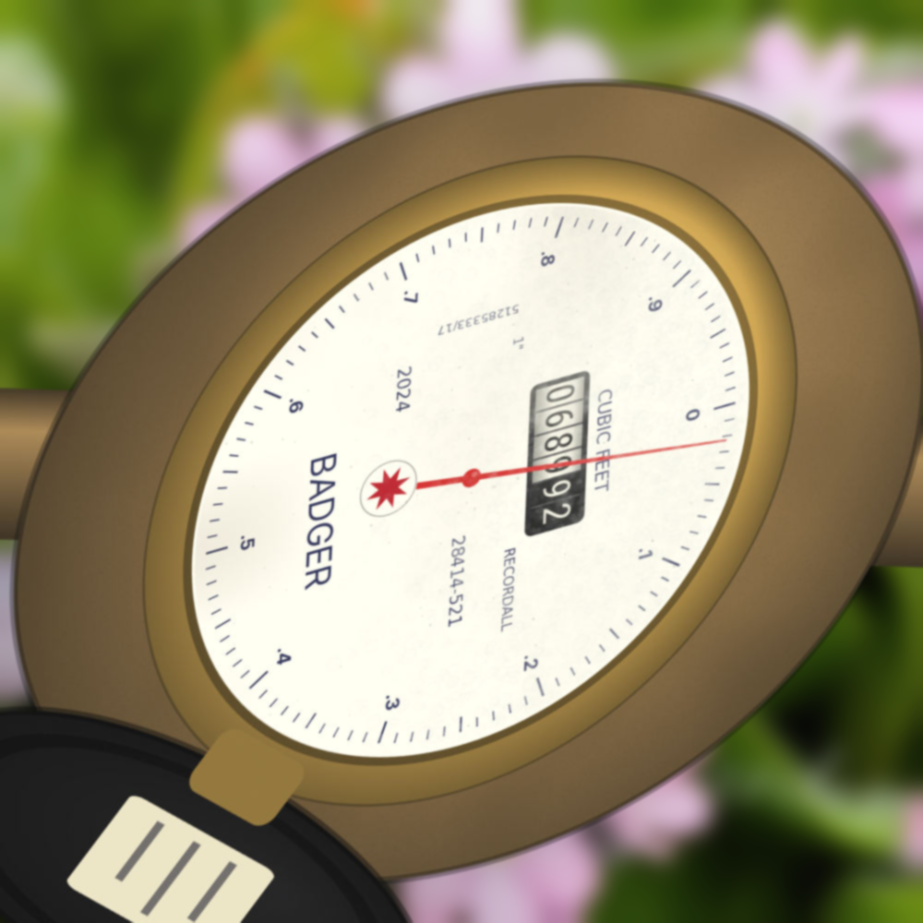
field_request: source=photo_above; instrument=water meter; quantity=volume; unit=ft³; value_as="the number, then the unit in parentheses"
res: 68992.02 (ft³)
